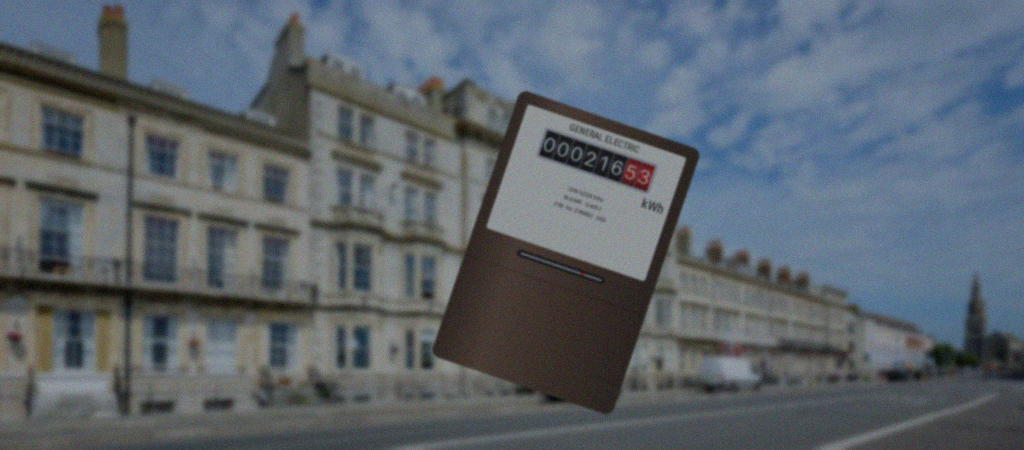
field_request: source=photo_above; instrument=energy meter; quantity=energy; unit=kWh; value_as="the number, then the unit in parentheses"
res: 216.53 (kWh)
